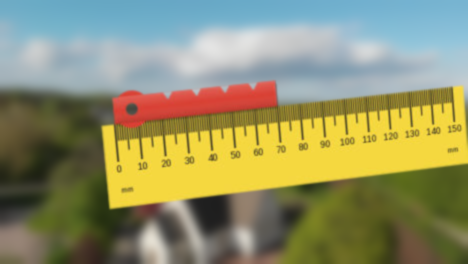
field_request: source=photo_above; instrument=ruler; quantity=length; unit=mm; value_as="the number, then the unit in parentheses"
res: 70 (mm)
